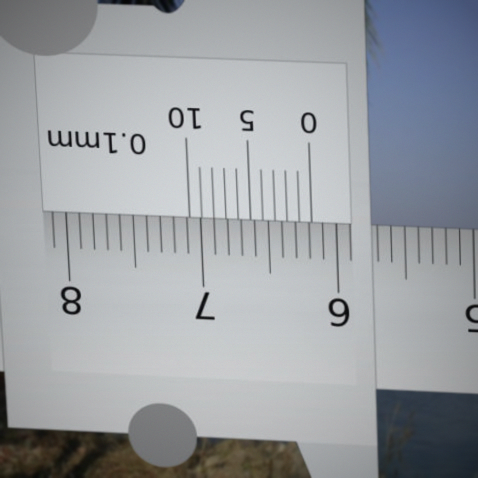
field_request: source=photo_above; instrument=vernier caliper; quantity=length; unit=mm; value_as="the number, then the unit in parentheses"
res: 61.8 (mm)
